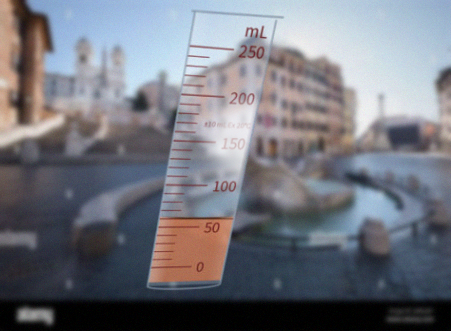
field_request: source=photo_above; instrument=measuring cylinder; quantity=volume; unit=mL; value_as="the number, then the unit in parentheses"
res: 60 (mL)
